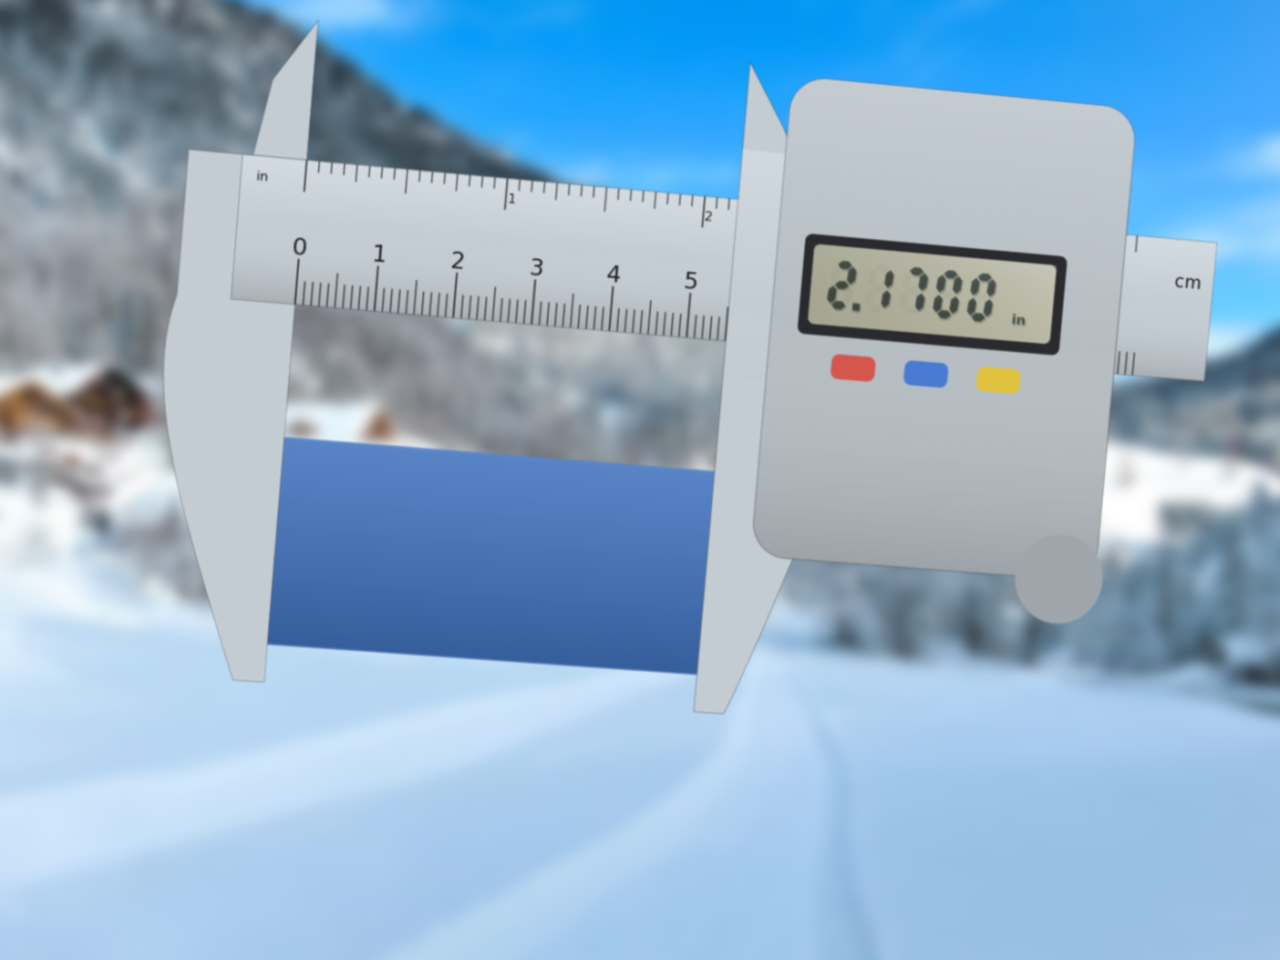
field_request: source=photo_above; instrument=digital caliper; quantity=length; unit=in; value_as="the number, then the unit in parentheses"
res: 2.1700 (in)
